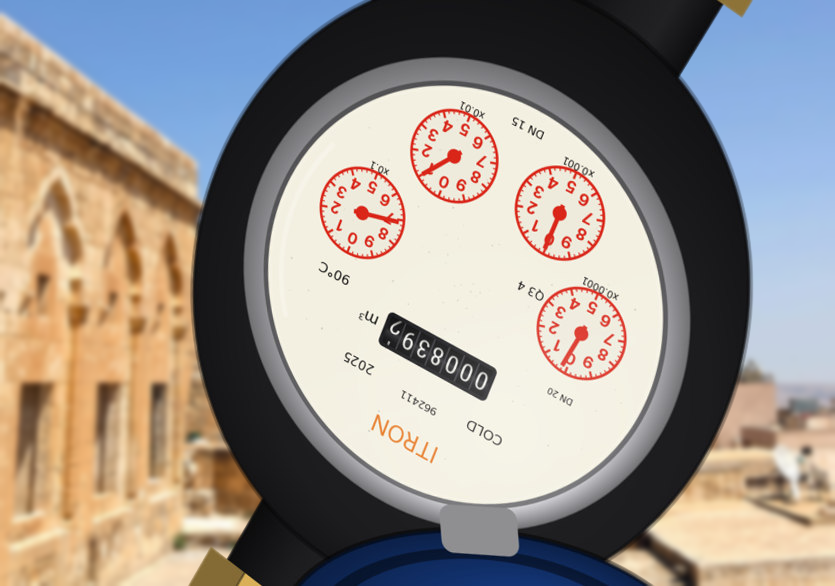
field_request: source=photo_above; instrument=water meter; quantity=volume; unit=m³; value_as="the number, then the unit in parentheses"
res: 8391.7100 (m³)
